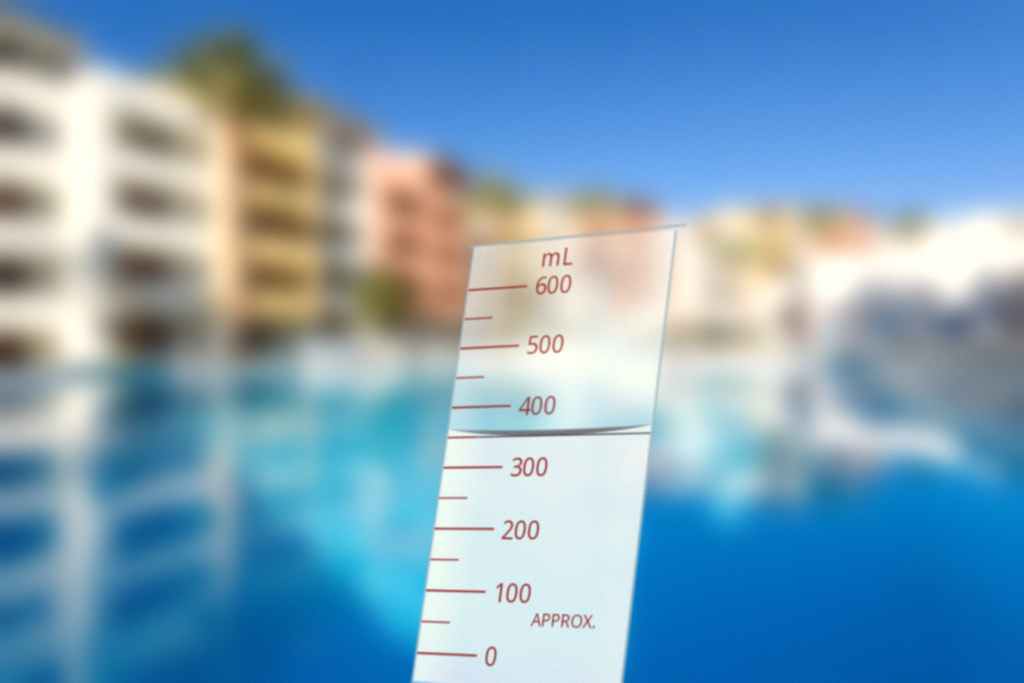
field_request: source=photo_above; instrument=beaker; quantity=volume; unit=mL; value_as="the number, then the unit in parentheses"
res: 350 (mL)
